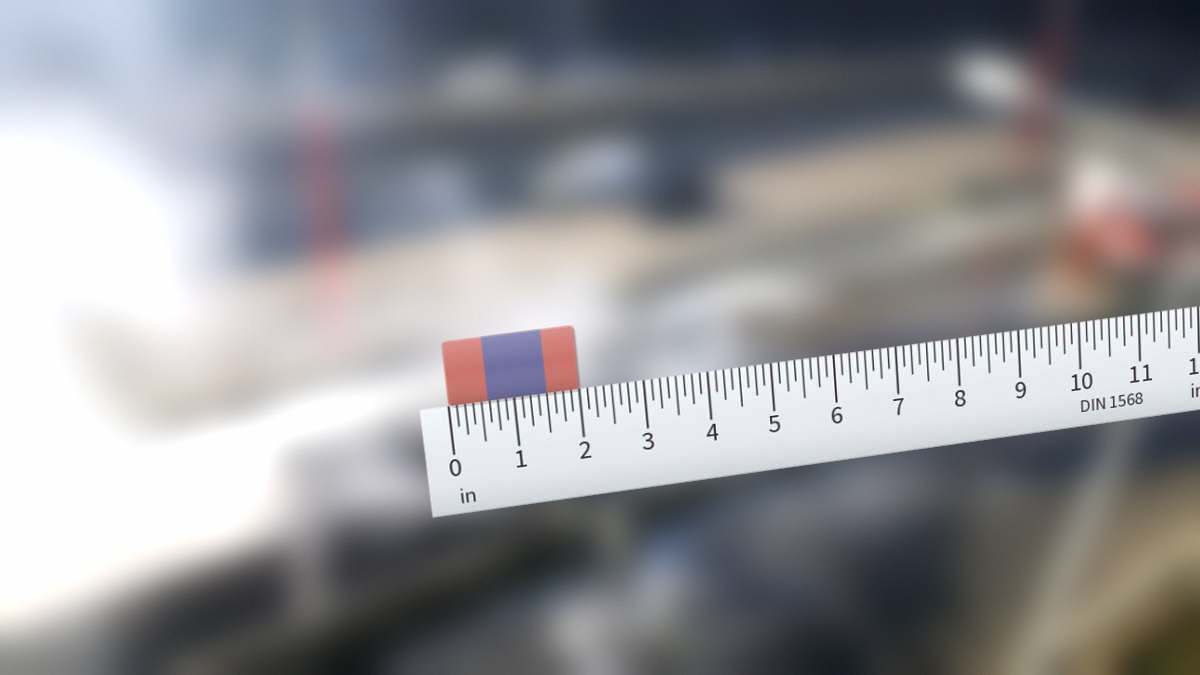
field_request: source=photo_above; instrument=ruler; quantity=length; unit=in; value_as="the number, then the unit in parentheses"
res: 2 (in)
